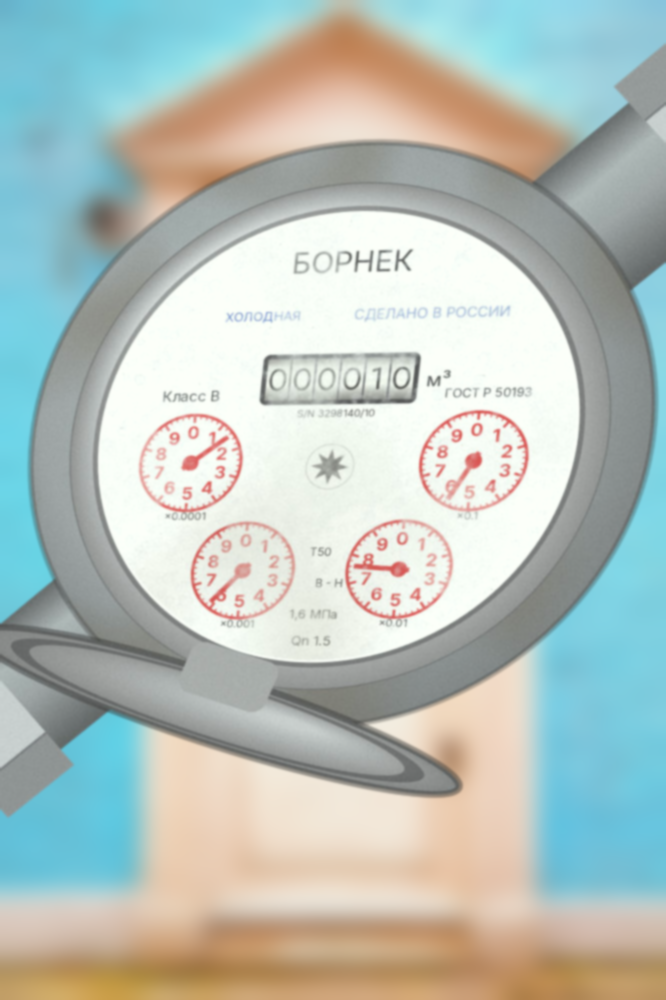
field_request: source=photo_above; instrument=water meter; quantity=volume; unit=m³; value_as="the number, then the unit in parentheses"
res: 10.5761 (m³)
